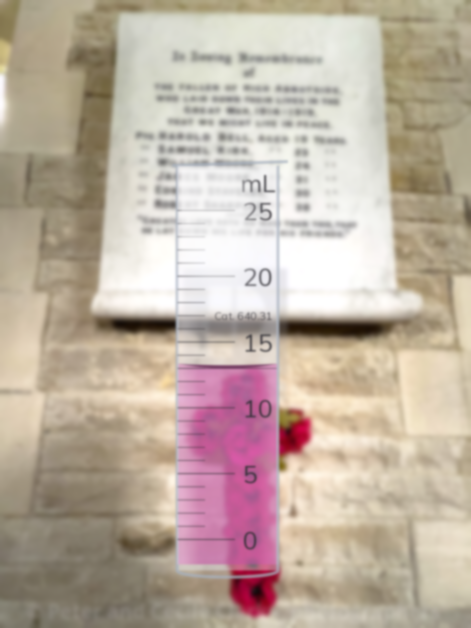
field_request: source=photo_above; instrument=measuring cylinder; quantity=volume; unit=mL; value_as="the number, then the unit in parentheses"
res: 13 (mL)
